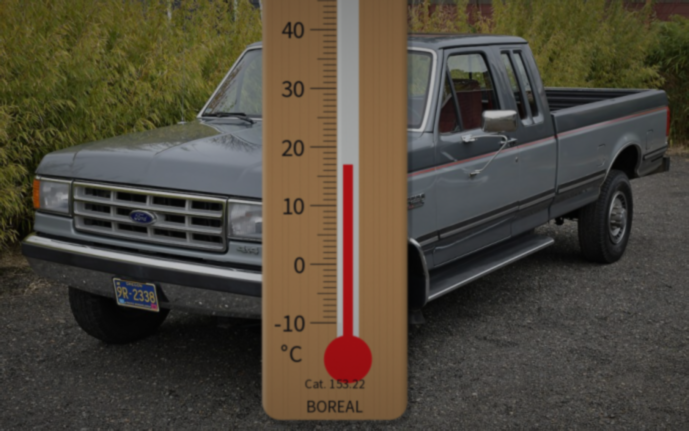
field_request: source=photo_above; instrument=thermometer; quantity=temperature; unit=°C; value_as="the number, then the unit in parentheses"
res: 17 (°C)
